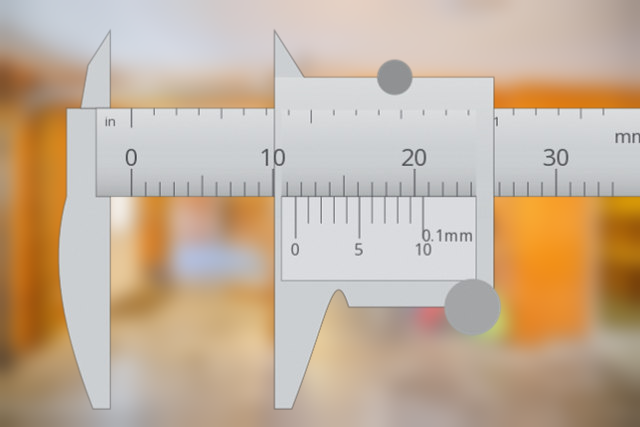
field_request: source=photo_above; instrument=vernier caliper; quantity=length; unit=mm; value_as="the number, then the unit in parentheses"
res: 11.6 (mm)
